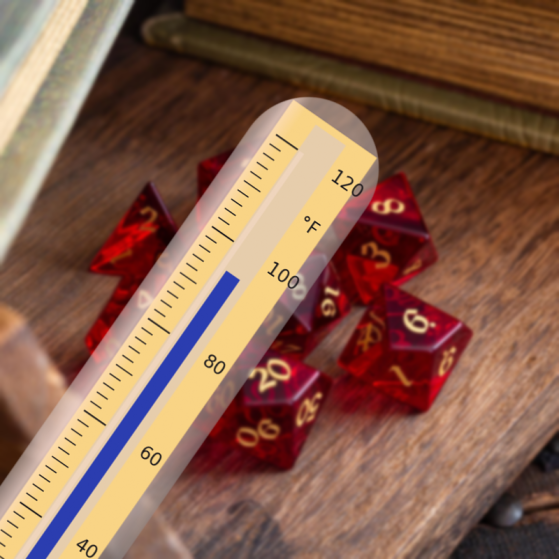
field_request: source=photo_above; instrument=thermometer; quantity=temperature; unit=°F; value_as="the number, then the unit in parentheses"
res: 95 (°F)
